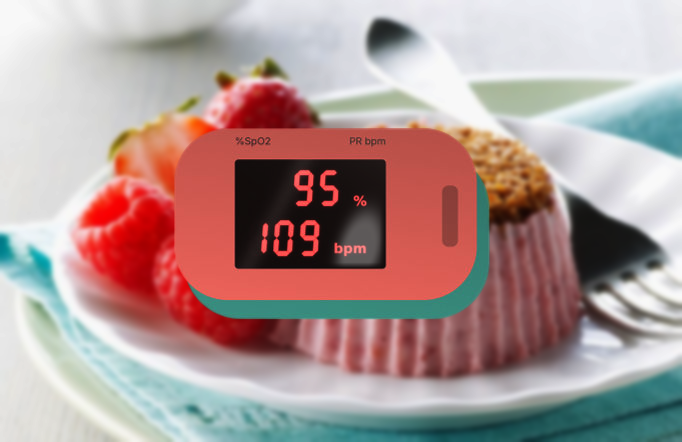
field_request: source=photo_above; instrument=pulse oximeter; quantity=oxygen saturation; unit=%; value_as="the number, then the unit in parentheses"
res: 95 (%)
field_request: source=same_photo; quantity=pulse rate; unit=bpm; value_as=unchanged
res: 109 (bpm)
